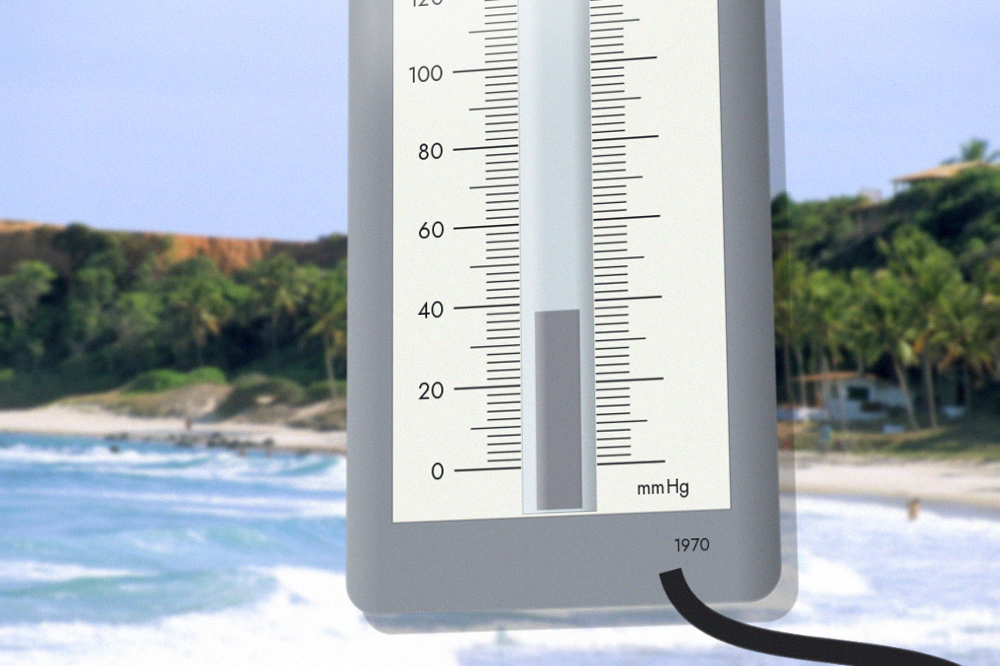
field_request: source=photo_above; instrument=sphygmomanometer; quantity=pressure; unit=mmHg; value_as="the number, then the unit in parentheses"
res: 38 (mmHg)
